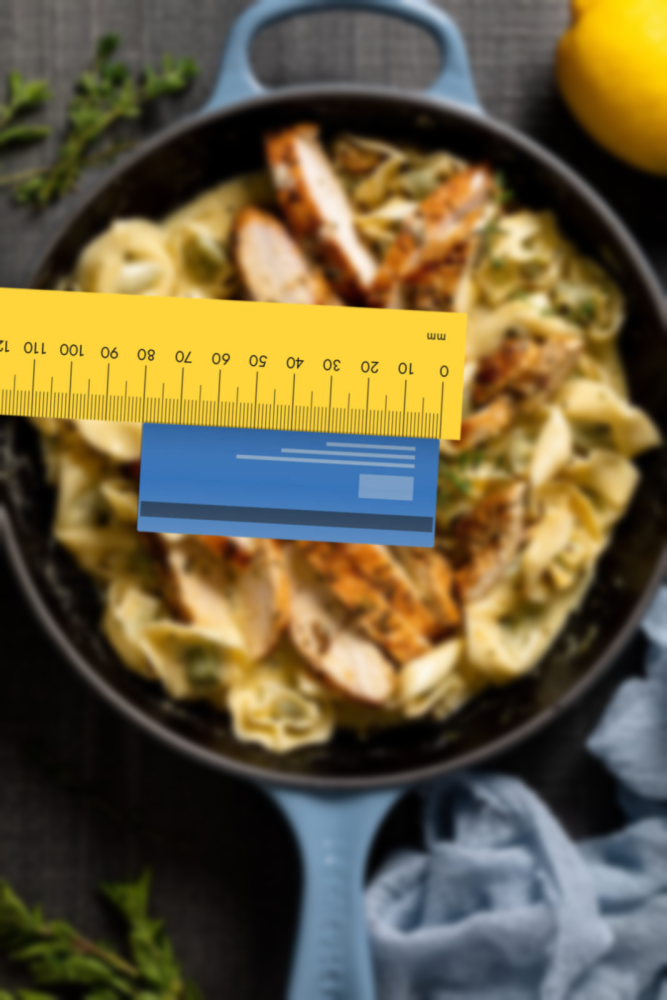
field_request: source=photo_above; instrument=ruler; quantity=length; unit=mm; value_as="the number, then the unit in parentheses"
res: 80 (mm)
